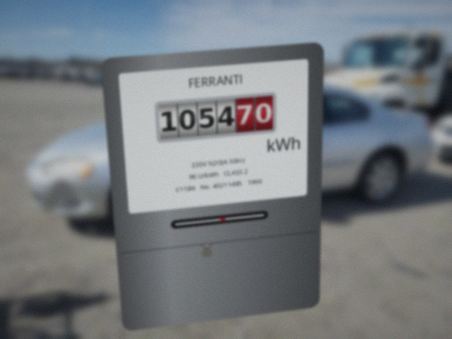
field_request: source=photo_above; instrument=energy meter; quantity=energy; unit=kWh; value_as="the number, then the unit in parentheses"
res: 1054.70 (kWh)
